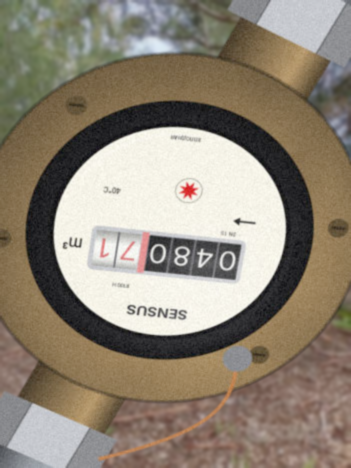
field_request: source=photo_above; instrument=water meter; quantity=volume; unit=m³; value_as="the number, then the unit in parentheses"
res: 480.71 (m³)
